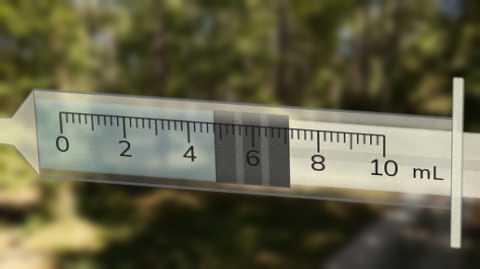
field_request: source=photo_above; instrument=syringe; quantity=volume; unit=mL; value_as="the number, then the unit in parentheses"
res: 4.8 (mL)
